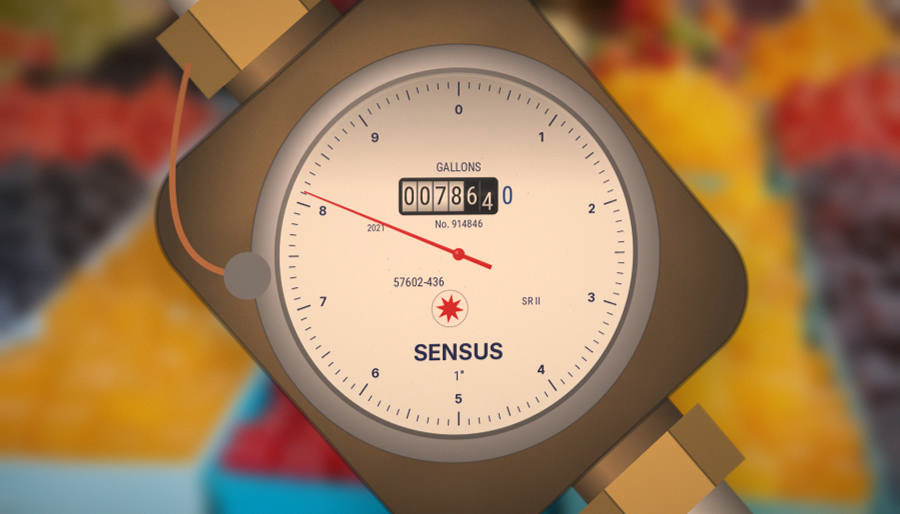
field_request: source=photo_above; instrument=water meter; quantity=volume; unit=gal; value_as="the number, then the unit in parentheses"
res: 78638.1 (gal)
